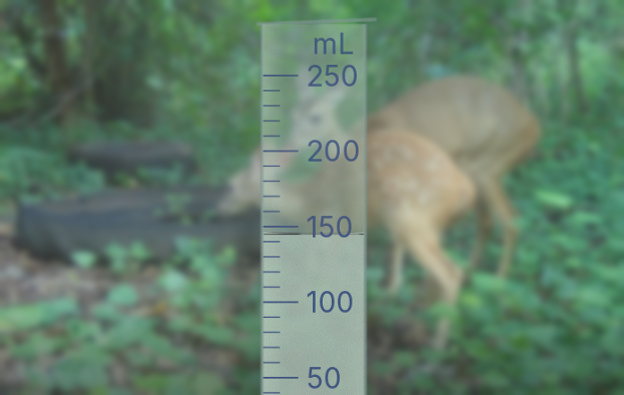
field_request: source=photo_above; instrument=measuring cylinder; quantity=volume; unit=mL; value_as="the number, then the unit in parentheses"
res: 145 (mL)
